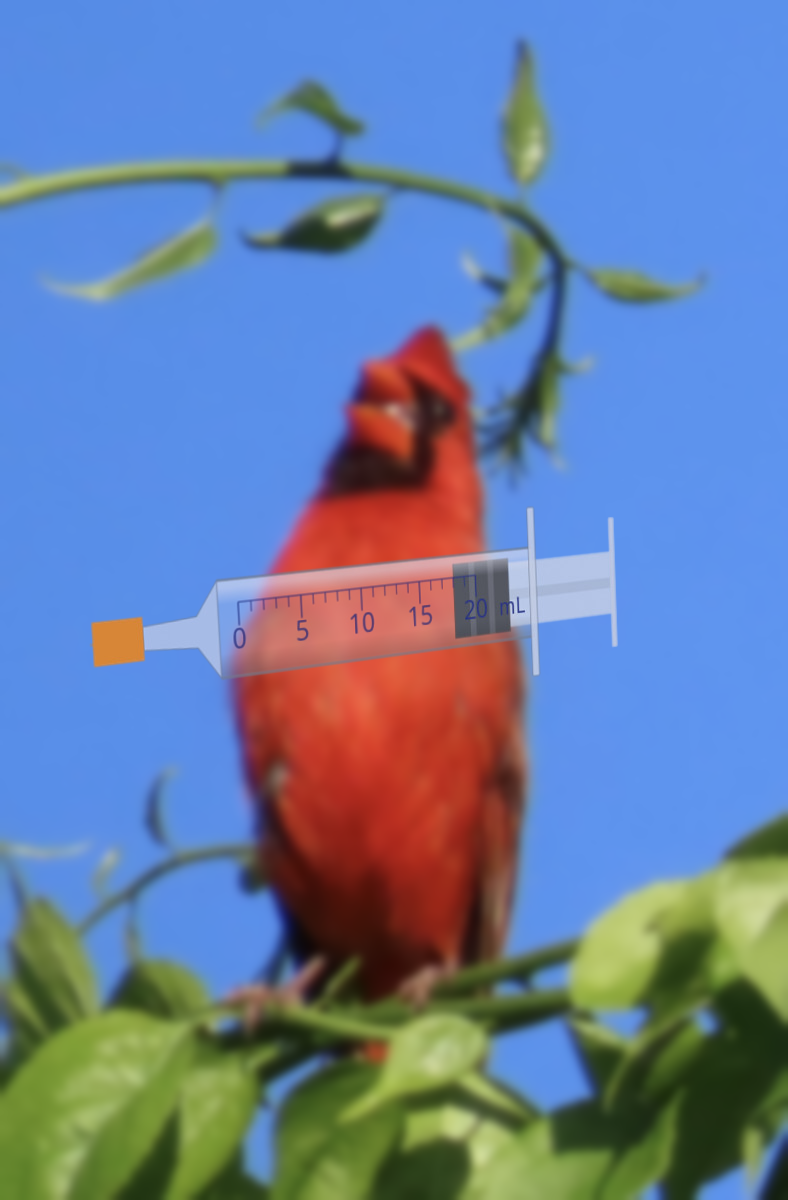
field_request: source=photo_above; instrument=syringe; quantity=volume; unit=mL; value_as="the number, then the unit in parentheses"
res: 18 (mL)
